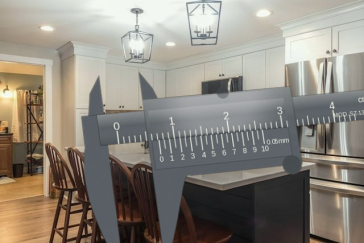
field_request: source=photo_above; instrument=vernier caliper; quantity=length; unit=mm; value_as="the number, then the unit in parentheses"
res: 7.2 (mm)
